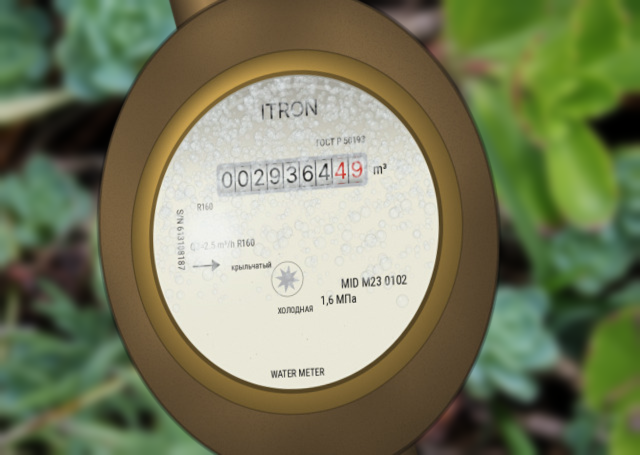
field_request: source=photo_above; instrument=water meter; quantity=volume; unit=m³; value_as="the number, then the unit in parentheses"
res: 29364.49 (m³)
